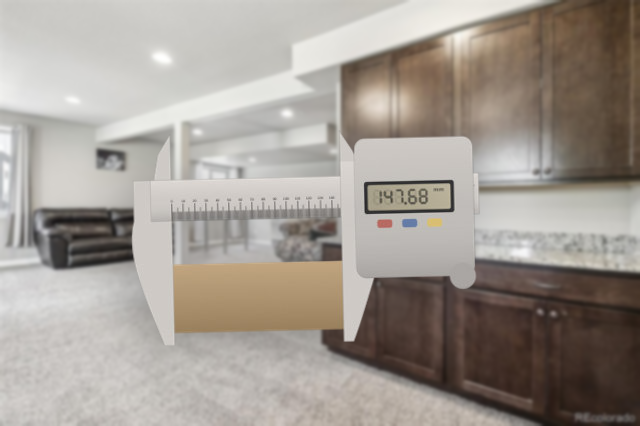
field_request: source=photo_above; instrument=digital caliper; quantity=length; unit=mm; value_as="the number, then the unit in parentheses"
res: 147.68 (mm)
